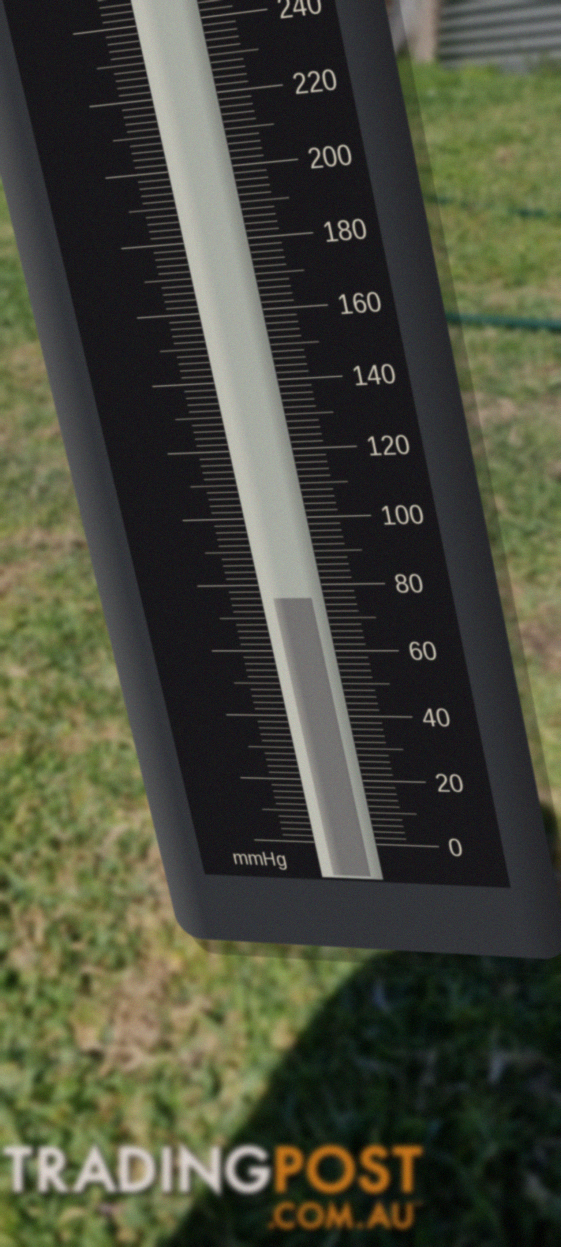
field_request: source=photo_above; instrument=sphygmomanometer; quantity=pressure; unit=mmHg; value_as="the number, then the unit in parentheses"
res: 76 (mmHg)
